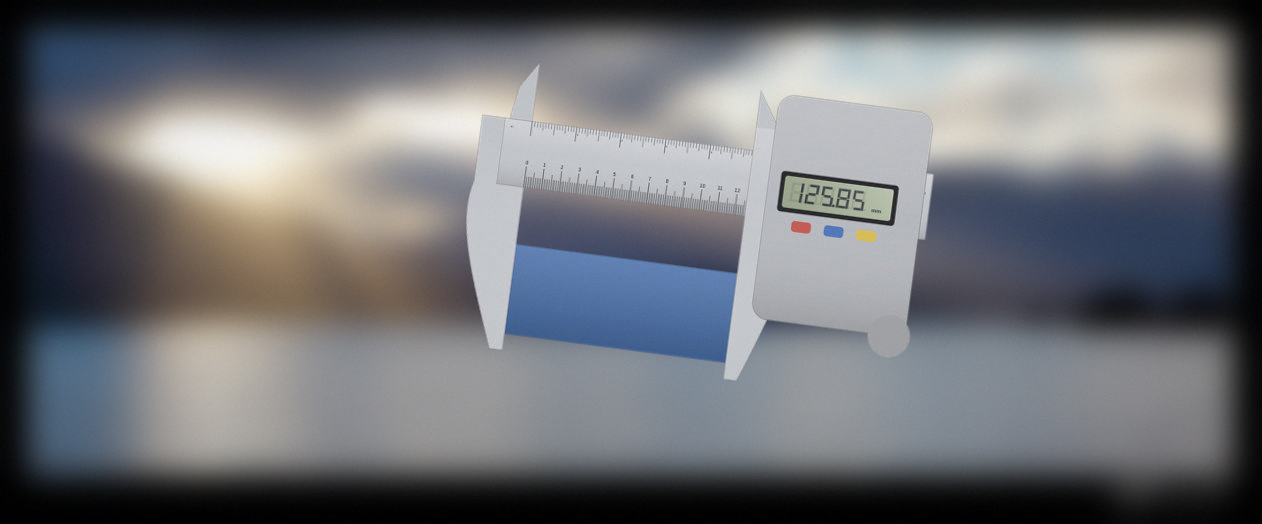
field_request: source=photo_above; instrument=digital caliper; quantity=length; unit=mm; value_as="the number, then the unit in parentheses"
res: 125.85 (mm)
